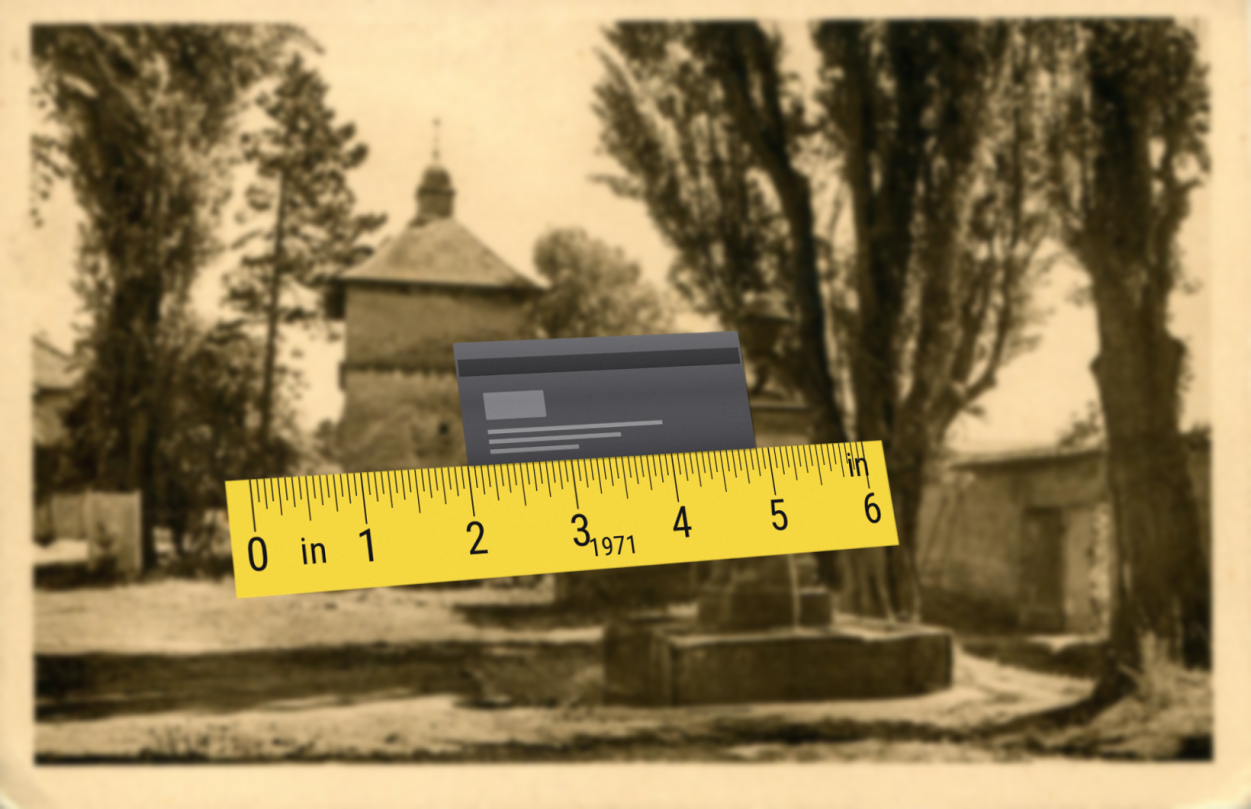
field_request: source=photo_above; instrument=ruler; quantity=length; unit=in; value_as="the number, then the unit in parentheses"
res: 2.875 (in)
